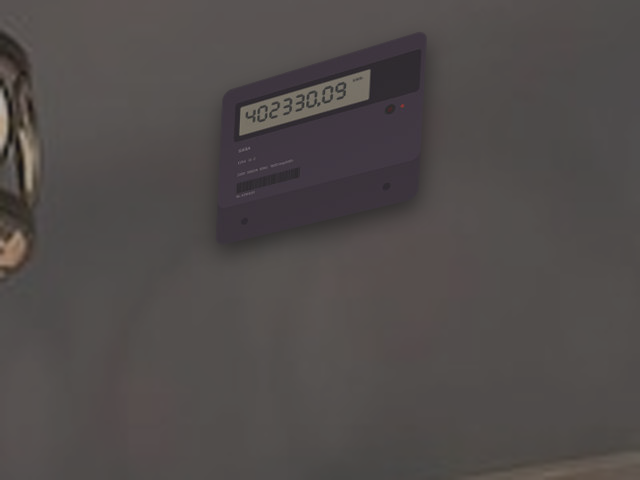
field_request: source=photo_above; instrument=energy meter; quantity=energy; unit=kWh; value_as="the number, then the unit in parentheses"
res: 402330.09 (kWh)
